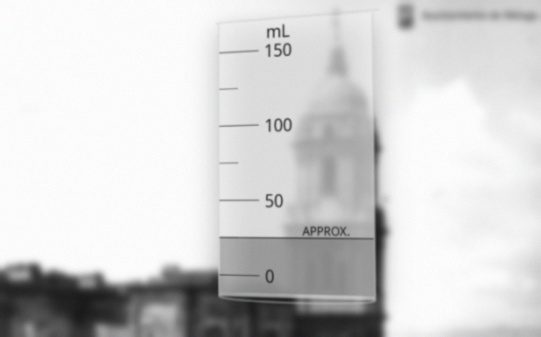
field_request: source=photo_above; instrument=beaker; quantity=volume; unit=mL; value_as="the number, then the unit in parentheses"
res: 25 (mL)
